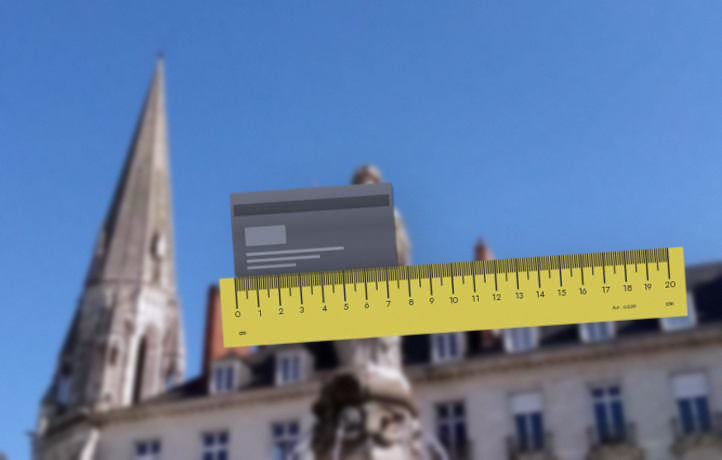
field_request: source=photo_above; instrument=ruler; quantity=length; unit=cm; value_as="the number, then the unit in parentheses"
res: 7.5 (cm)
